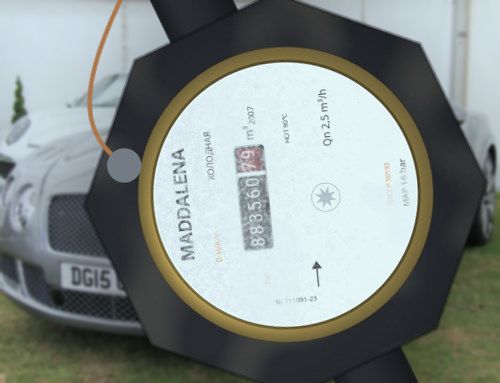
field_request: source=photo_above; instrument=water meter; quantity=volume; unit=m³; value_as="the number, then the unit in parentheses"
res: 883560.79 (m³)
